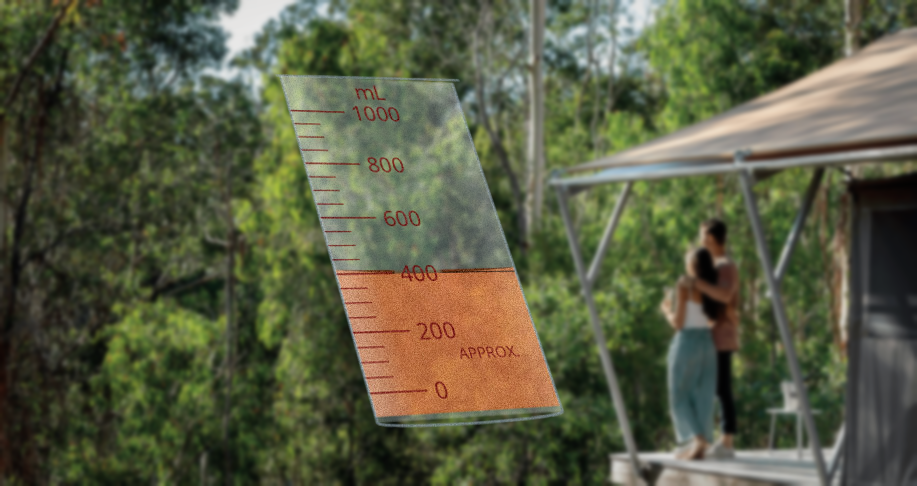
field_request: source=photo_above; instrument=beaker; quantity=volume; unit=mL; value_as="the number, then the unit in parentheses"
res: 400 (mL)
